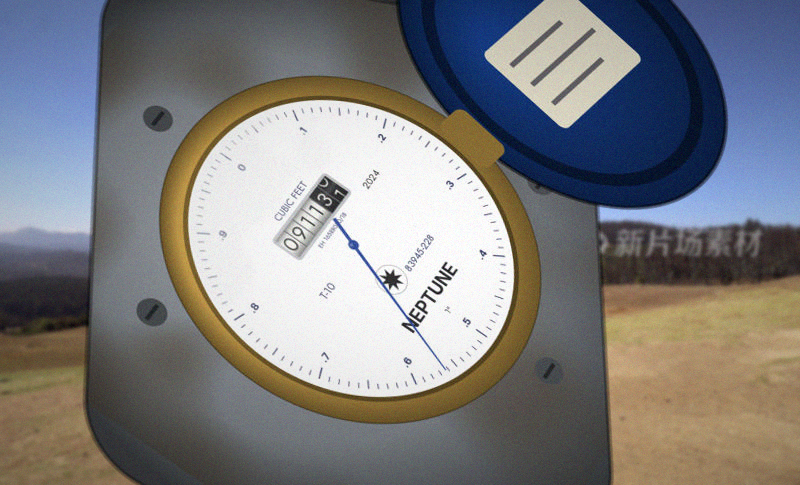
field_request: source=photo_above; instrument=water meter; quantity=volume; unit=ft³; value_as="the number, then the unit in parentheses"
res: 91130.56 (ft³)
